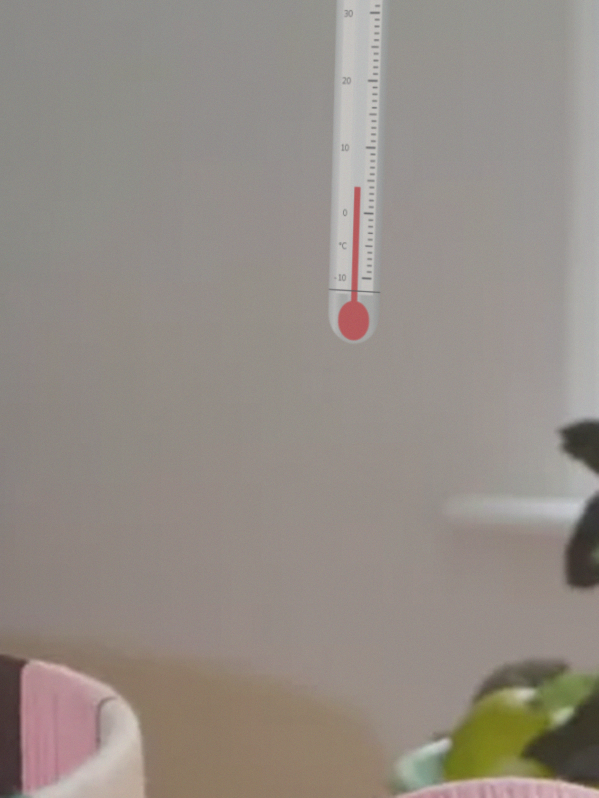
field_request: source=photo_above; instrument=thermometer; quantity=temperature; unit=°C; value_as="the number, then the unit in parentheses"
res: 4 (°C)
